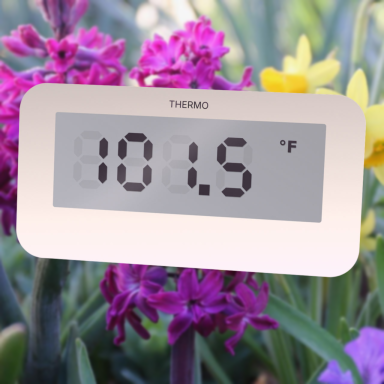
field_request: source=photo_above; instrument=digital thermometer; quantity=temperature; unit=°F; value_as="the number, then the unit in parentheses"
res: 101.5 (°F)
